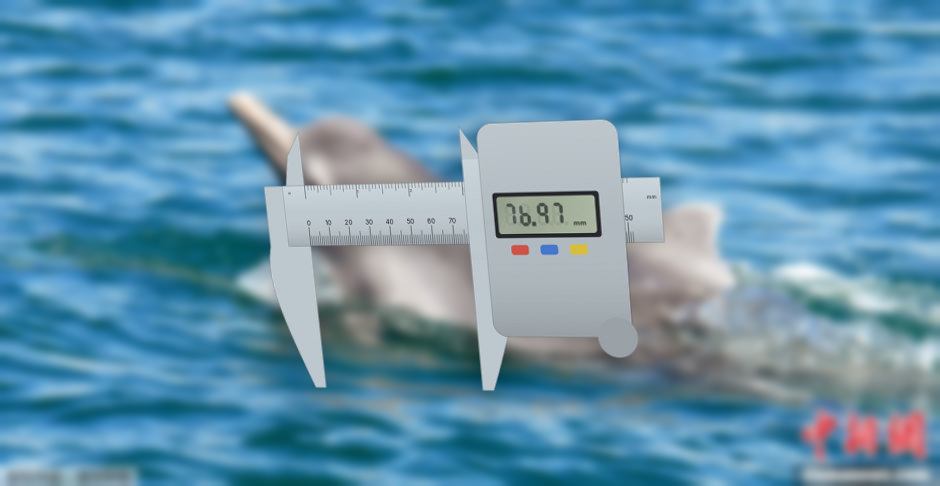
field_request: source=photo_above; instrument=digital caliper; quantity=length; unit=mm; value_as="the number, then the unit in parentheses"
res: 76.97 (mm)
